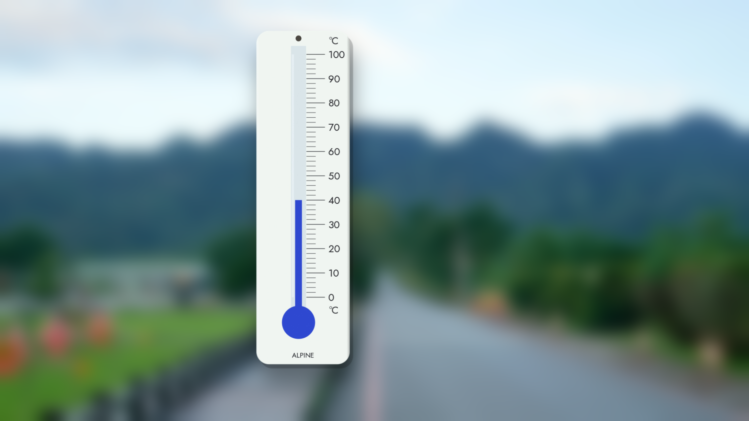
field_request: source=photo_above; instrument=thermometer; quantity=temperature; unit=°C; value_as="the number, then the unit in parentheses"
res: 40 (°C)
